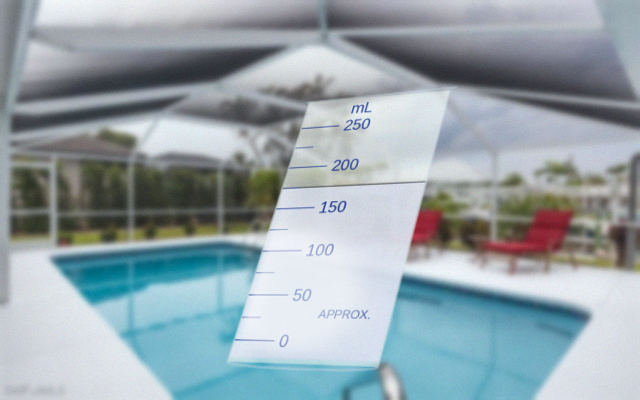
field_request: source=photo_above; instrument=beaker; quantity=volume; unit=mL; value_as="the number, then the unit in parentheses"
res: 175 (mL)
